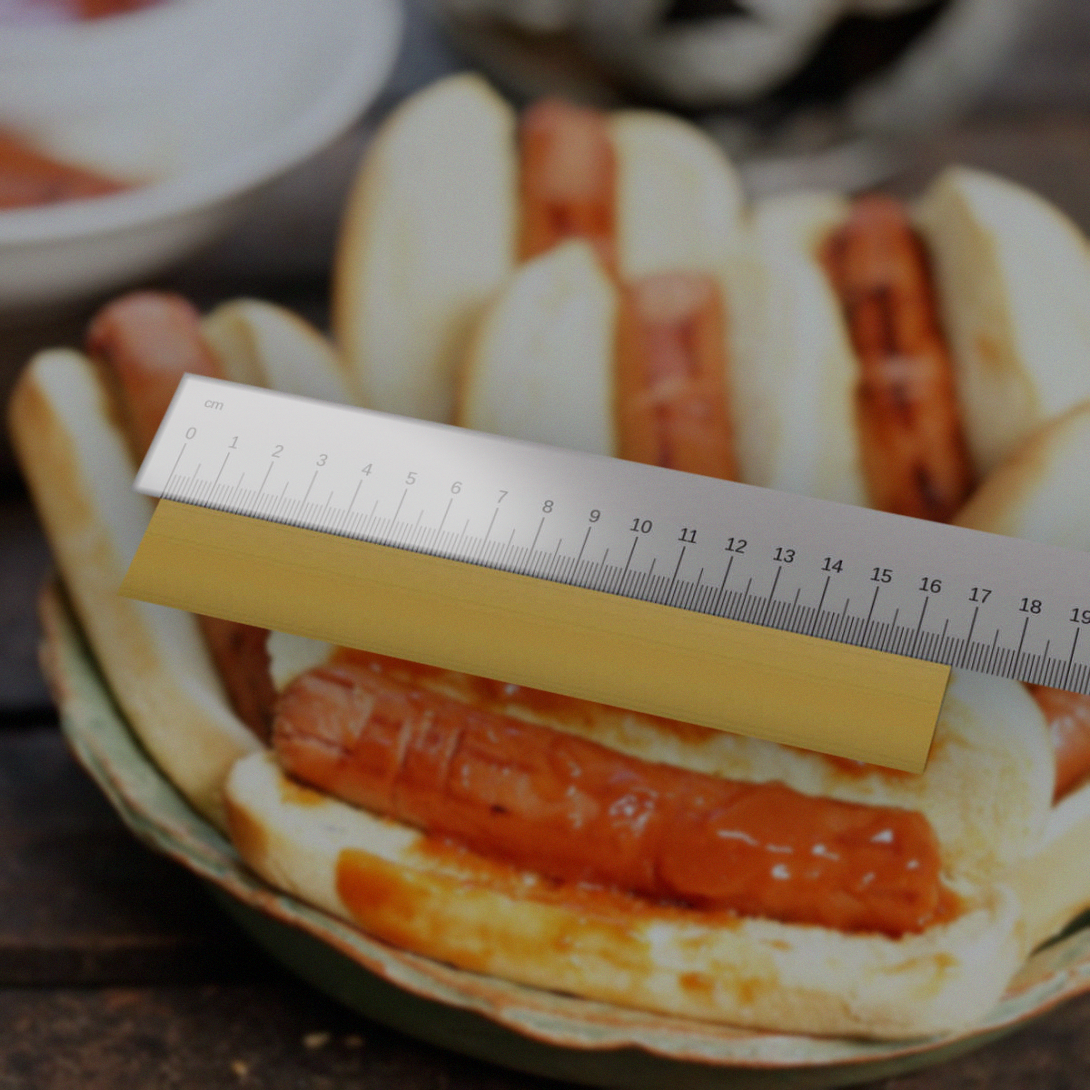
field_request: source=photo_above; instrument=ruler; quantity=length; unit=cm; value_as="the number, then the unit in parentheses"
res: 16.8 (cm)
